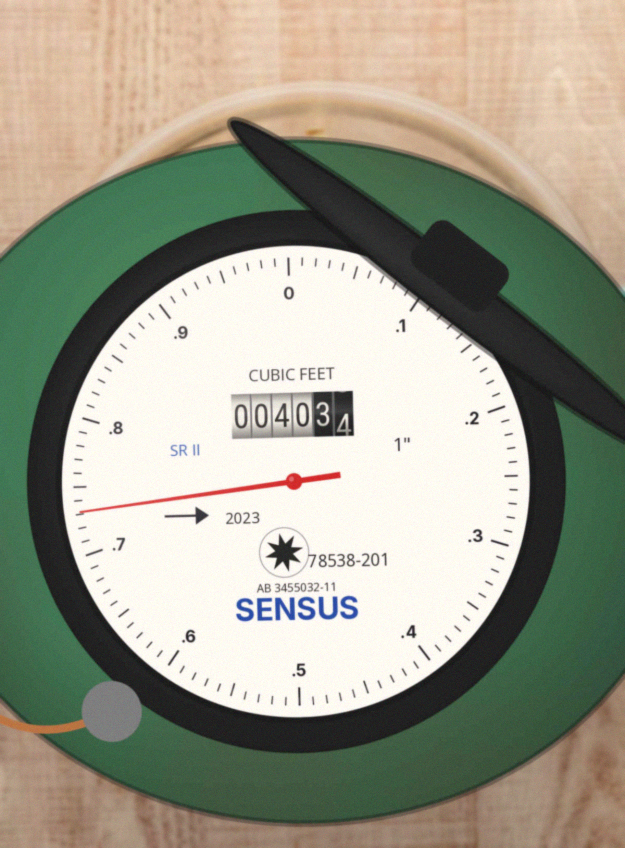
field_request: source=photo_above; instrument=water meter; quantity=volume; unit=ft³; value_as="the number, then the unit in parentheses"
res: 4033.73 (ft³)
